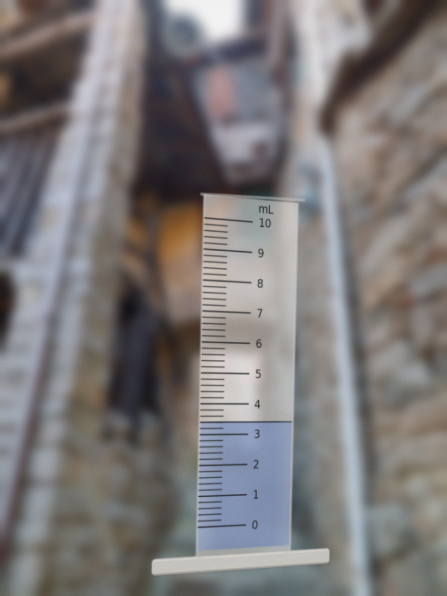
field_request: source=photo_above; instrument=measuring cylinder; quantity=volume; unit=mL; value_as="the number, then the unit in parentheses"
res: 3.4 (mL)
